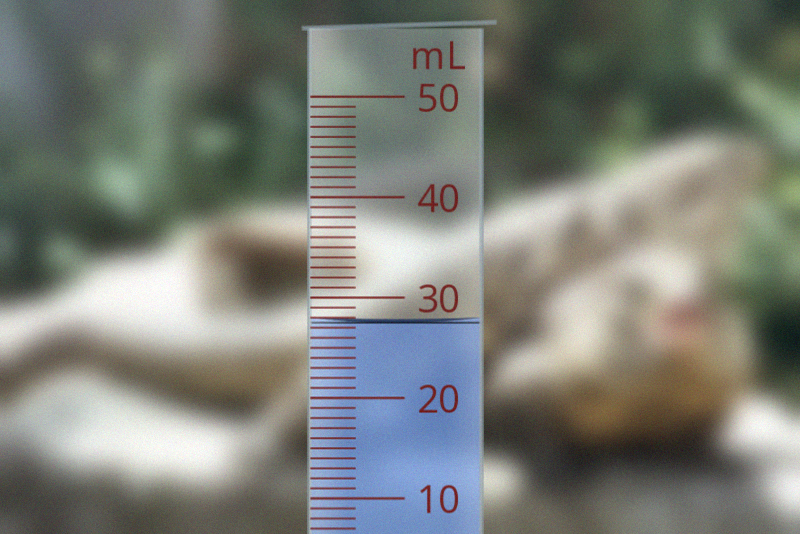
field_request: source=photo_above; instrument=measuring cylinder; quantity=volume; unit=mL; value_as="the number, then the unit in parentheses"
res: 27.5 (mL)
